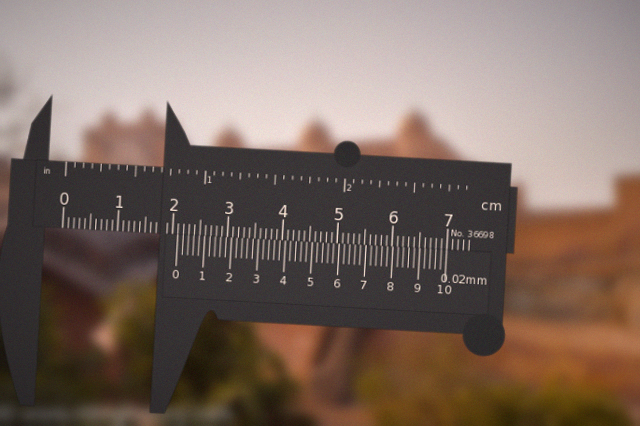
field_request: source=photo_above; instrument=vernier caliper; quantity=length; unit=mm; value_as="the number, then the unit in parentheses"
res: 21.0 (mm)
